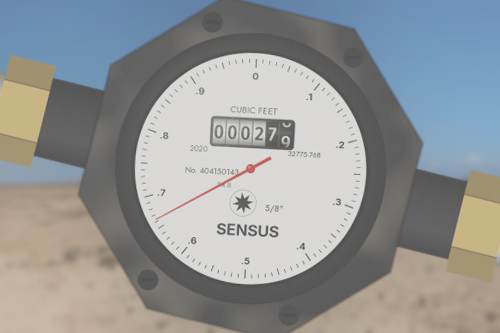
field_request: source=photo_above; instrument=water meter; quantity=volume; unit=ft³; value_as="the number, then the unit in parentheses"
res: 278.66 (ft³)
